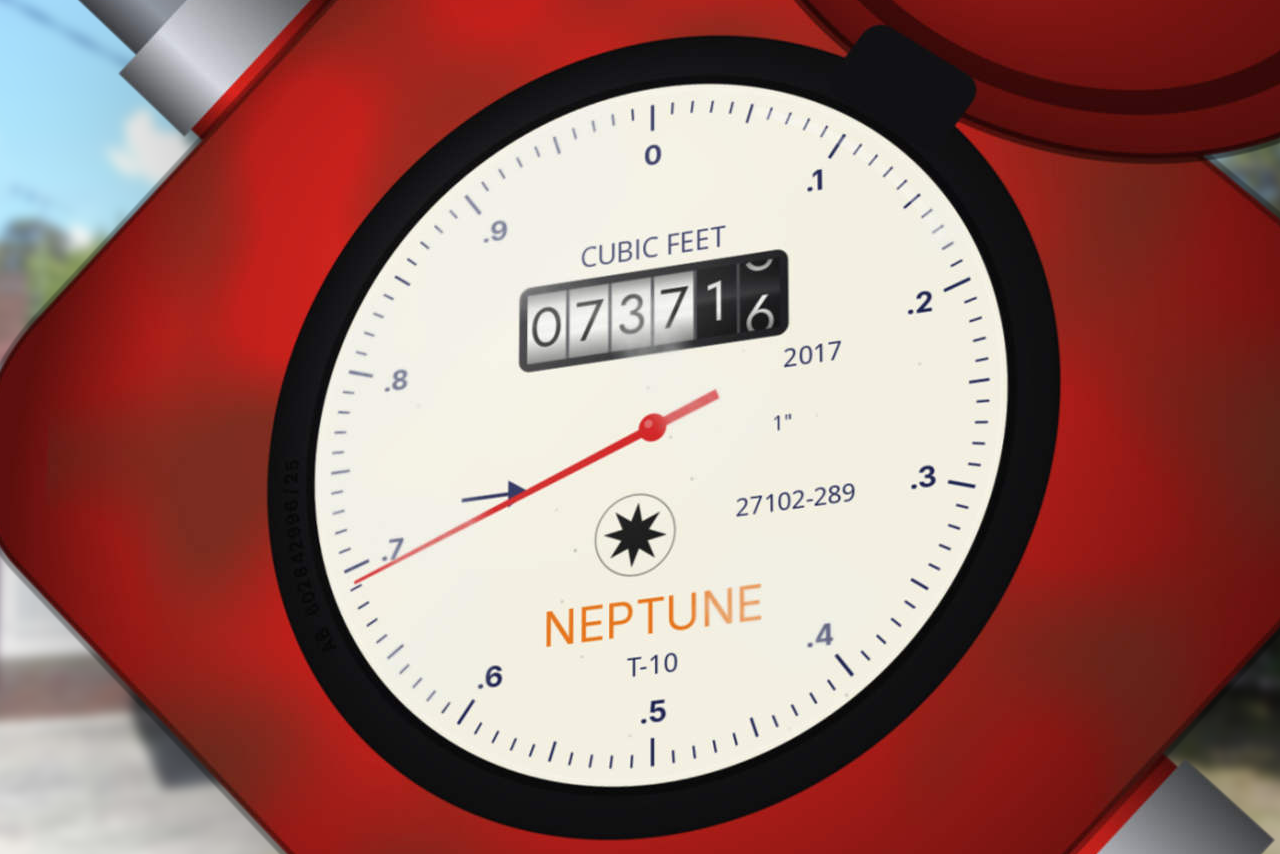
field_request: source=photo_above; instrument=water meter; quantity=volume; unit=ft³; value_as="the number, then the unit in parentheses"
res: 73715.69 (ft³)
